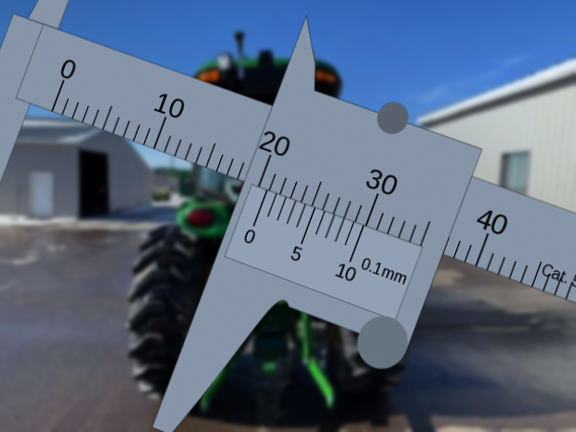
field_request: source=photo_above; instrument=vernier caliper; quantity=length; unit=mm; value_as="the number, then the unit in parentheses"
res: 20.8 (mm)
